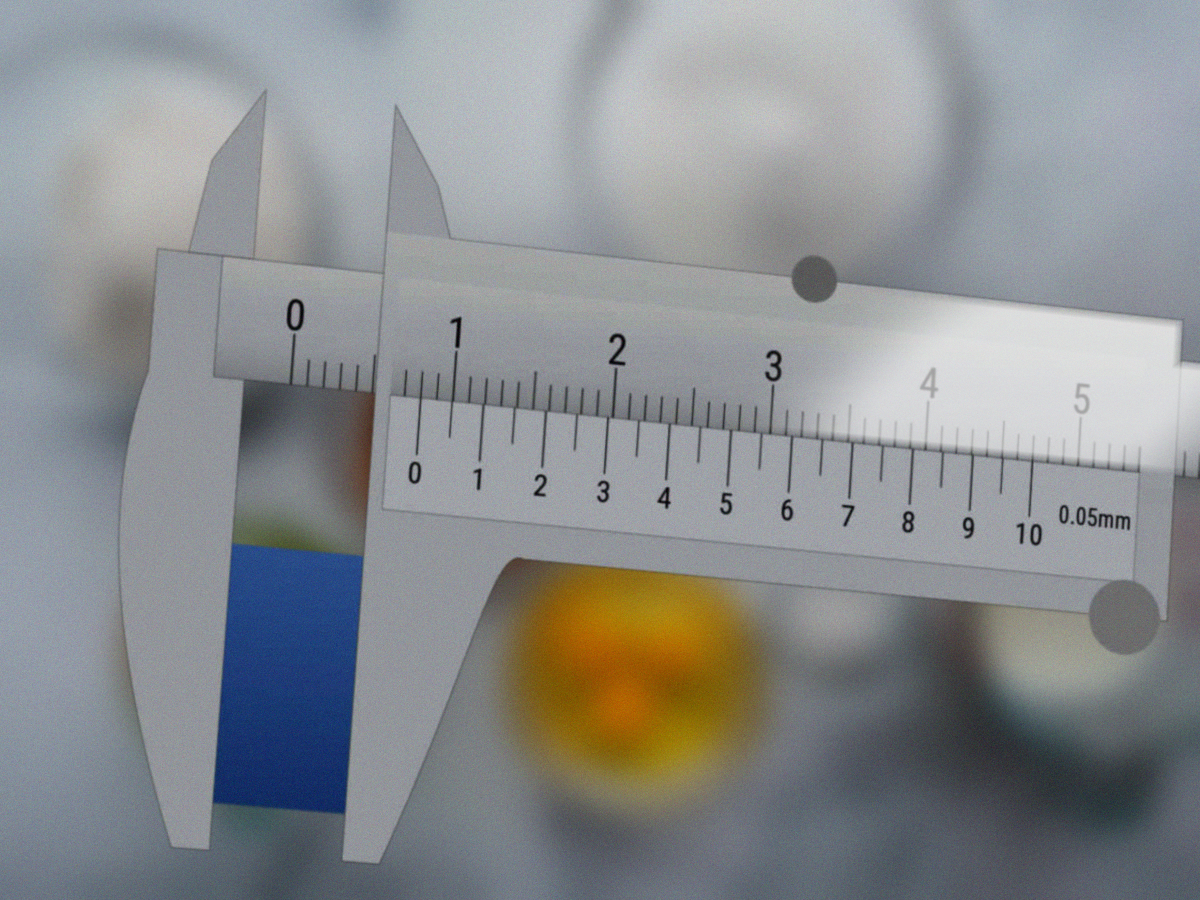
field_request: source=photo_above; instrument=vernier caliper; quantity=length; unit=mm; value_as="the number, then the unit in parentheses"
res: 8.0 (mm)
